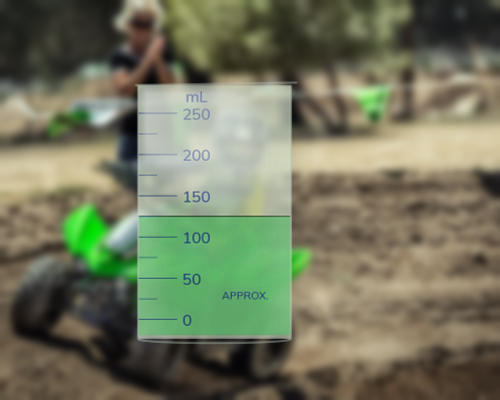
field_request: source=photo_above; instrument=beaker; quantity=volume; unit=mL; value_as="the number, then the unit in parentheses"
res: 125 (mL)
